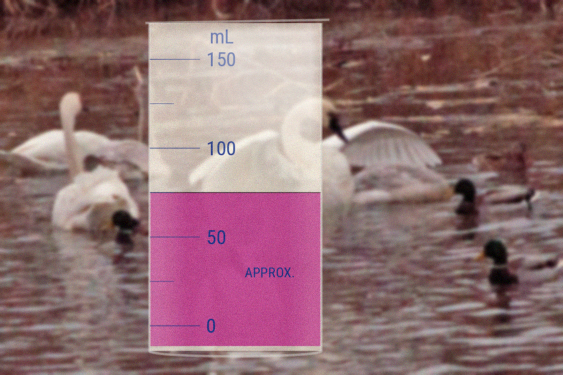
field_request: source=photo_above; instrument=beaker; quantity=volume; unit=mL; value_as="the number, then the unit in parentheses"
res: 75 (mL)
